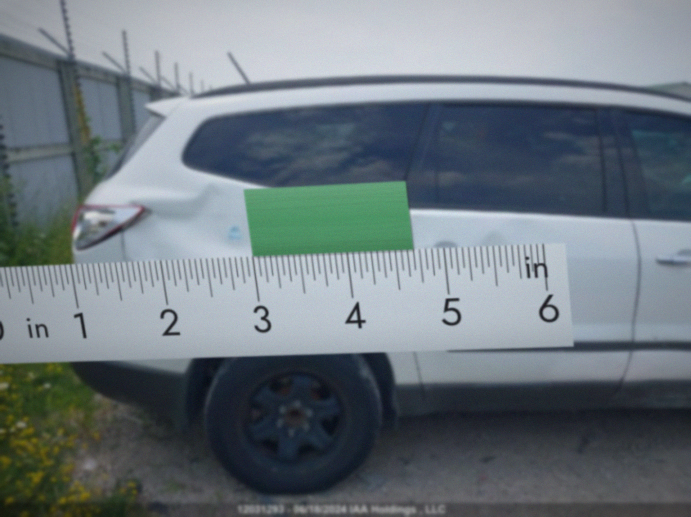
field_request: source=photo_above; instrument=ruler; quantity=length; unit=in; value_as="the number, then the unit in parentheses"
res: 1.6875 (in)
